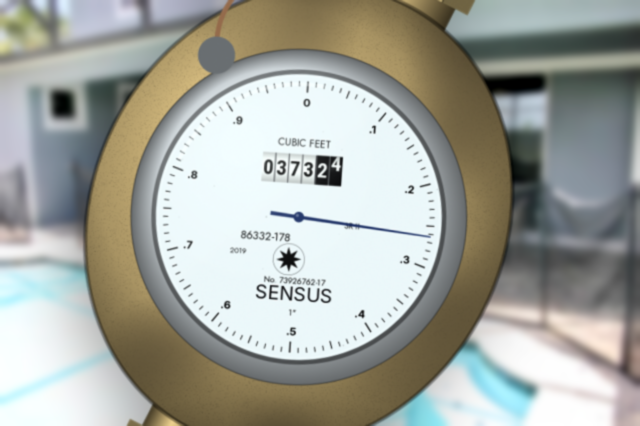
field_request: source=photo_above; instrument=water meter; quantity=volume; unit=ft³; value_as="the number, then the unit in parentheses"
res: 37324.26 (ft³)
